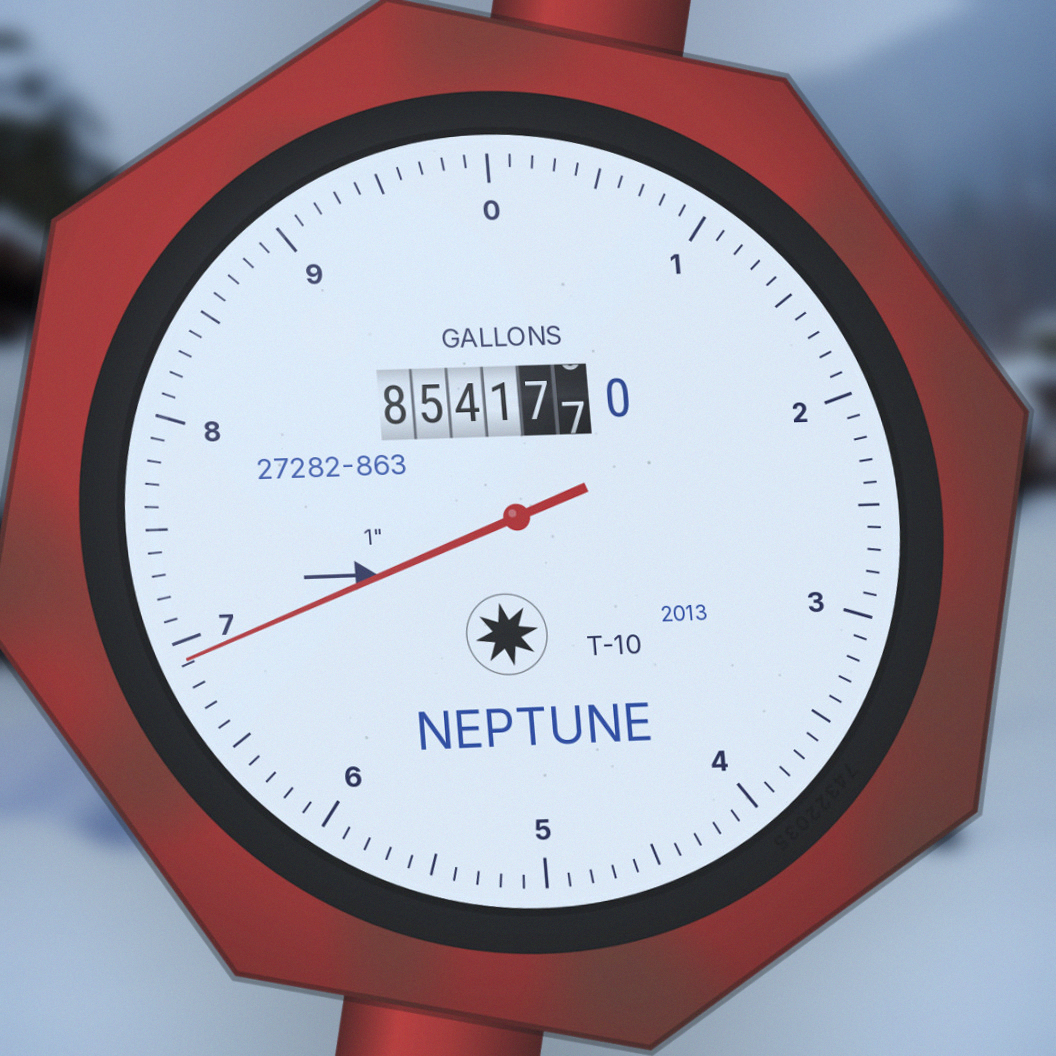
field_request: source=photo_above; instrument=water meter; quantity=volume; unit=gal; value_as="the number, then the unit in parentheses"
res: 8541766.9 (gal)
